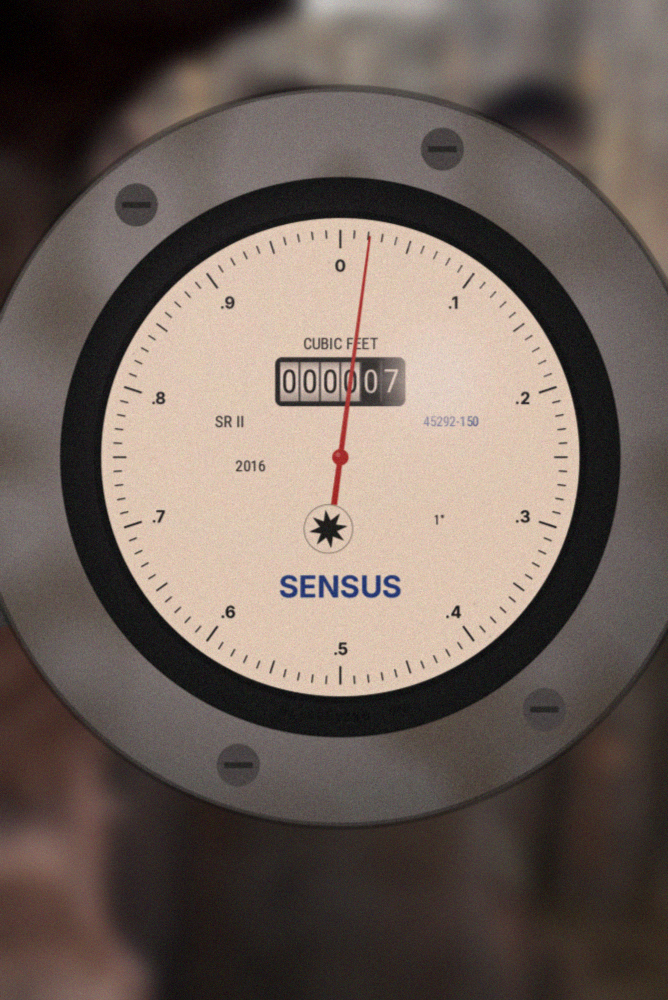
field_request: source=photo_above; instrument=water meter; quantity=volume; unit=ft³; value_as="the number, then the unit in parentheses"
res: 7.02 (ft³)
